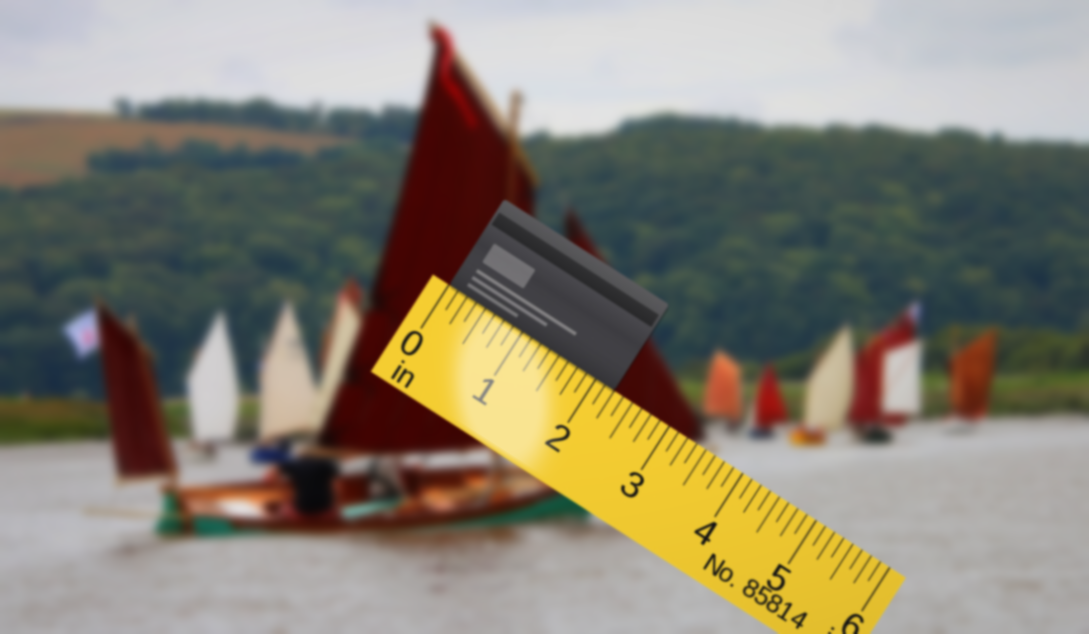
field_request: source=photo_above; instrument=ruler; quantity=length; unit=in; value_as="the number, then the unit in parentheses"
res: 2.25 (in)
